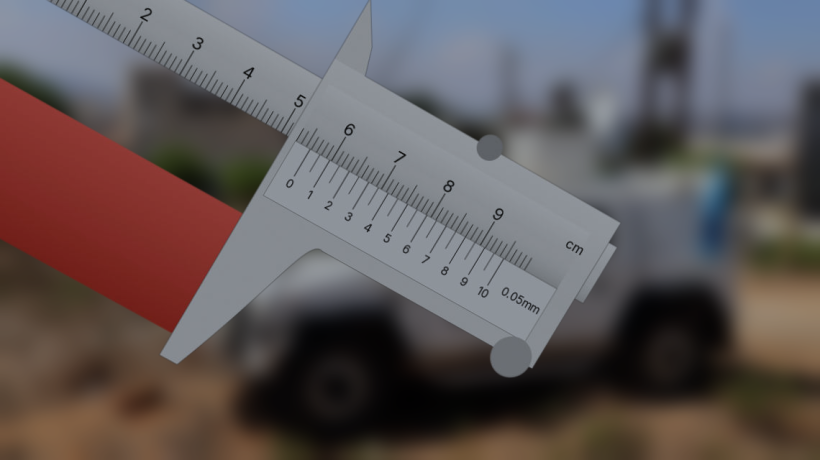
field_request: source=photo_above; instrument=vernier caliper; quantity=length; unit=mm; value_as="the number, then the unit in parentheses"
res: 55.8 (mm)
